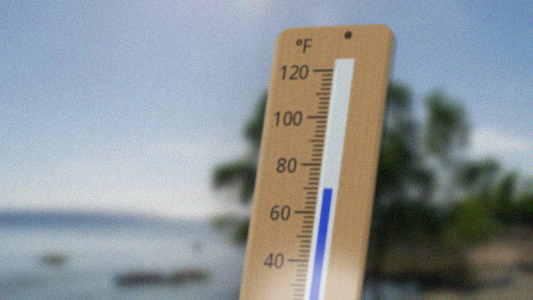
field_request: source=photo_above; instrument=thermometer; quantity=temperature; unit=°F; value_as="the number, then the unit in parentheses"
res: 70 (°F)
